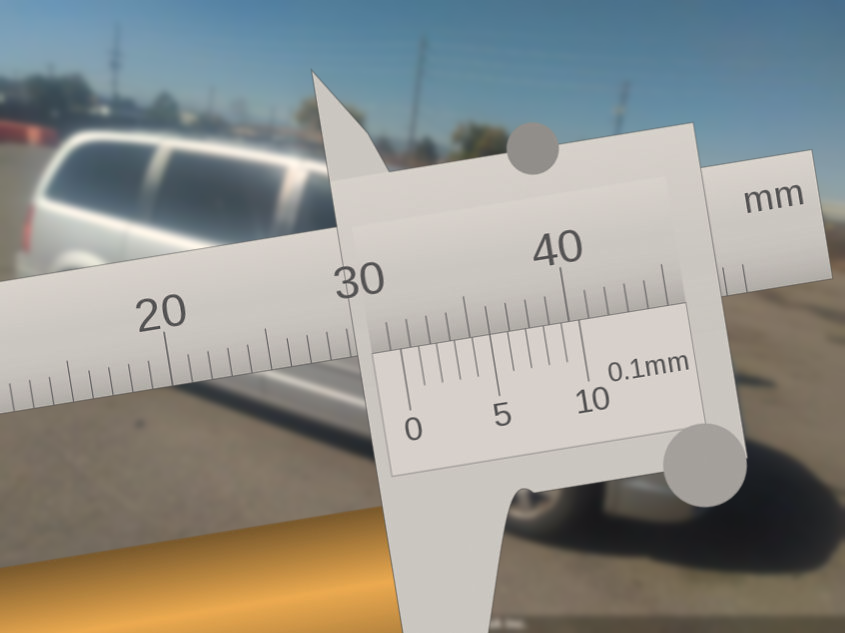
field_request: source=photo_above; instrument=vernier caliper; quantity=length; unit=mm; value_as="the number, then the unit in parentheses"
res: 31.5 (mm)
